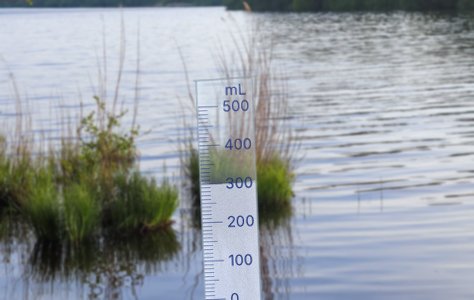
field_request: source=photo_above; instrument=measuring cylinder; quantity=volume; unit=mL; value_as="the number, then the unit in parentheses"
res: 300 (mL)
